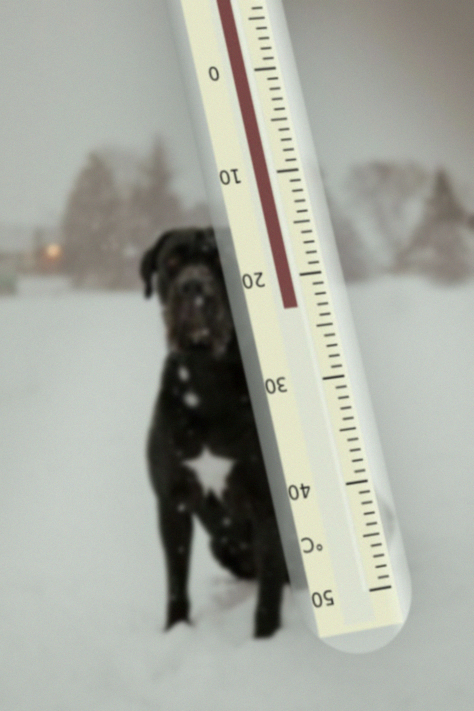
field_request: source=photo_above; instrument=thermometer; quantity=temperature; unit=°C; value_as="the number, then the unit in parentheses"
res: 23 (°C)
